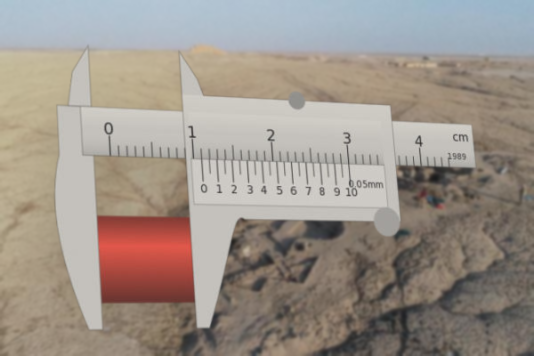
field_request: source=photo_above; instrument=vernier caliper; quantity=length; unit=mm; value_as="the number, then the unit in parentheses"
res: 11.0 (mm)
